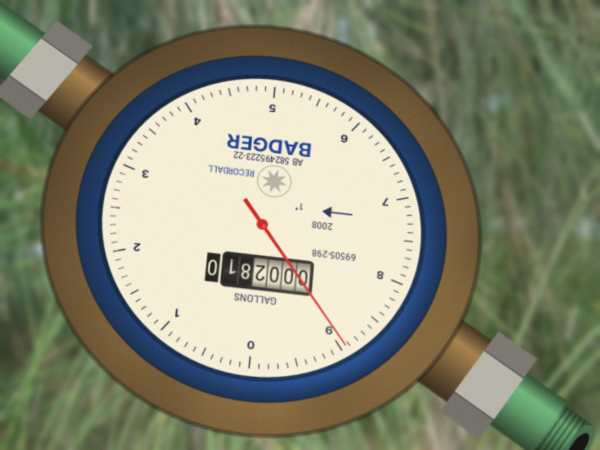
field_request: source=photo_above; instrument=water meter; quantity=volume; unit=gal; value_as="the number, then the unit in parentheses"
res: 2808.9 (gal)
